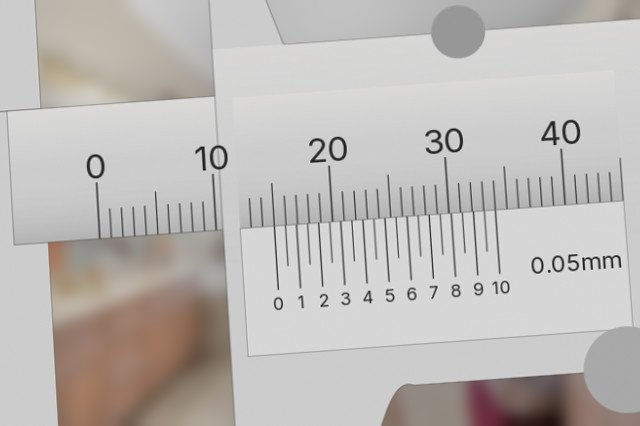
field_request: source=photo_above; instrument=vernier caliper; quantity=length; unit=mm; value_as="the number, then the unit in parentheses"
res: 15.0 (mm)
